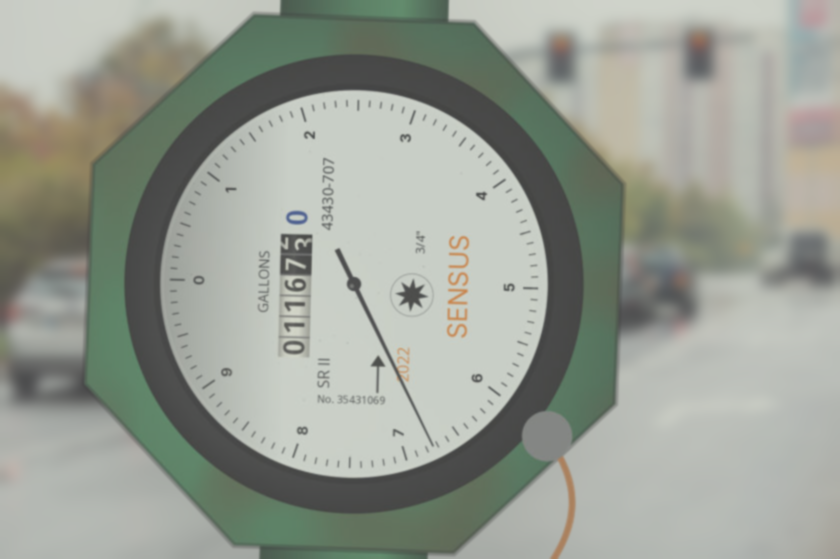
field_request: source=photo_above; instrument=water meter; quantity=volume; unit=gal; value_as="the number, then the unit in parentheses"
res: 116726.7 (gal)
